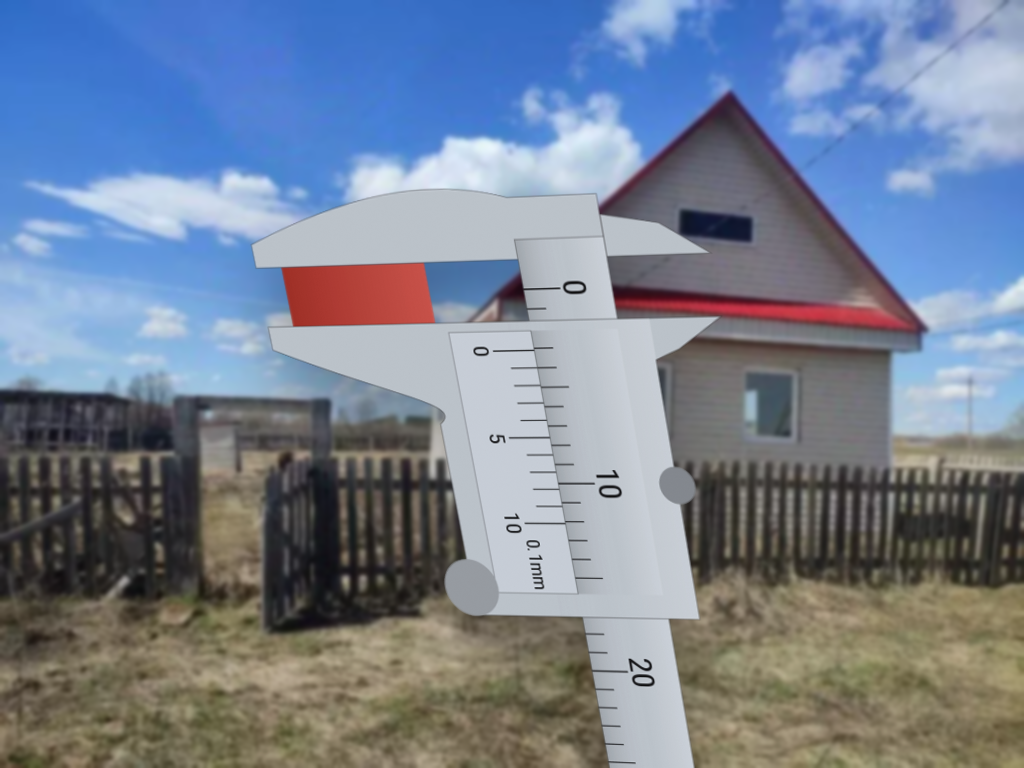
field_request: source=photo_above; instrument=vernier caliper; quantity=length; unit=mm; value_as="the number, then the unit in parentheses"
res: 3.1 (mm)
